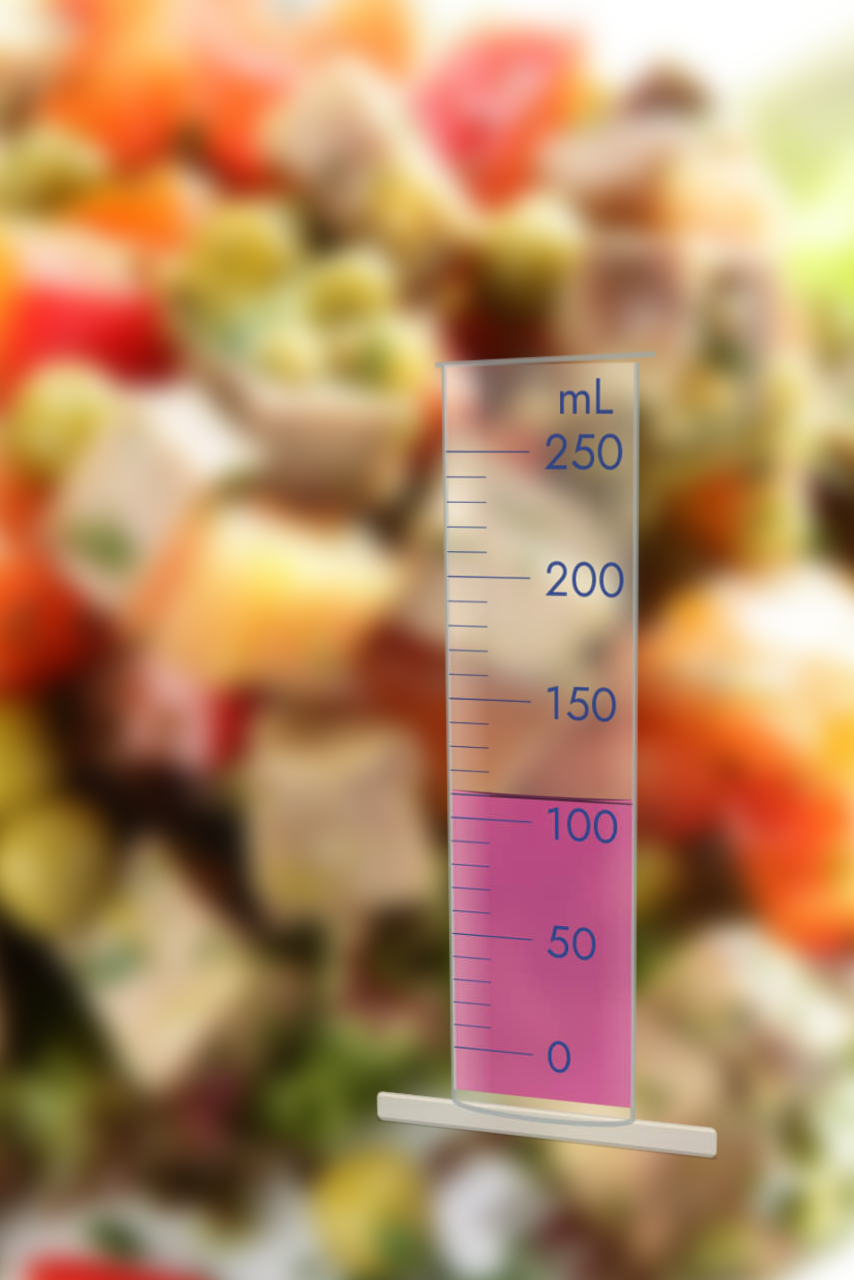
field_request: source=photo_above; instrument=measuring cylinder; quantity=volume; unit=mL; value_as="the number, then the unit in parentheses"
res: 110 (mL)
